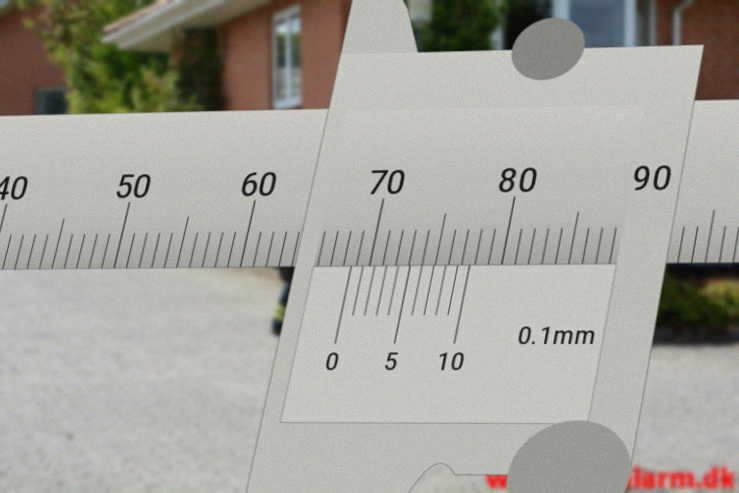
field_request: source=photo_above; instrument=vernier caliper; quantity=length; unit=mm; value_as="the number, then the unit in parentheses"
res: 68.6 (mm)
